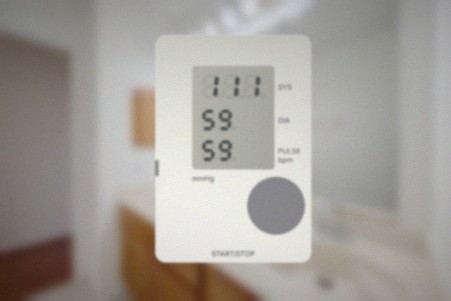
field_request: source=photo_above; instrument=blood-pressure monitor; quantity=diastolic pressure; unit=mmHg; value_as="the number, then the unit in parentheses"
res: 59 (mmHg)
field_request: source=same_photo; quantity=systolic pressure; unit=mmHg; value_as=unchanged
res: 111 (mmHg)
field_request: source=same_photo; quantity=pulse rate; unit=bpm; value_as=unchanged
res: 59 (bpm)
